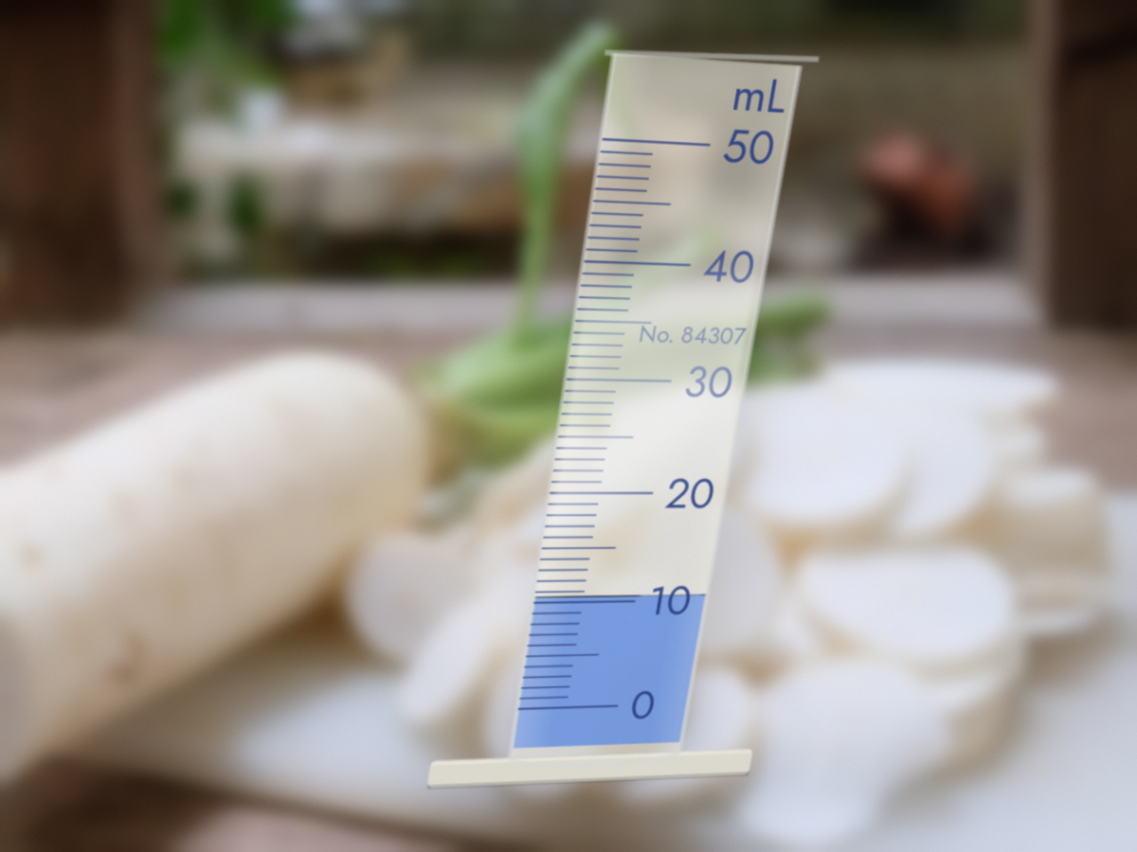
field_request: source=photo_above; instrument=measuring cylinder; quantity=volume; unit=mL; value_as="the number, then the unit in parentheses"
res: 10.5 (mL)
